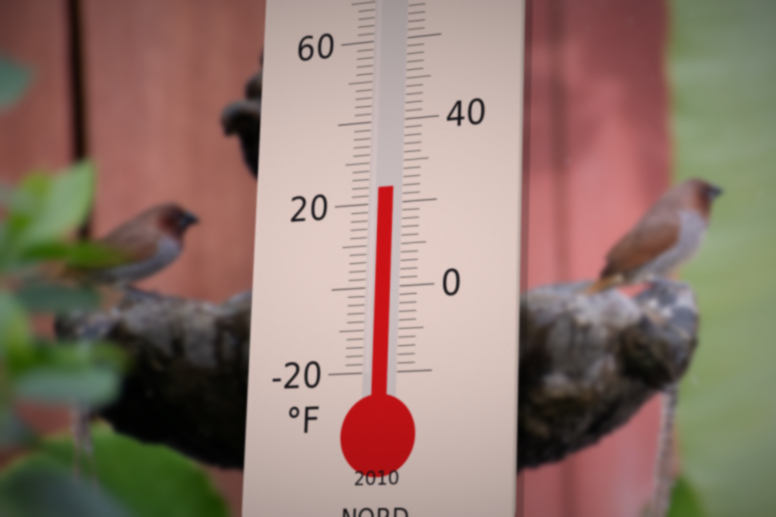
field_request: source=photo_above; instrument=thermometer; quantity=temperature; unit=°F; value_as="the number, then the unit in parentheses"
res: 24 (°F)
